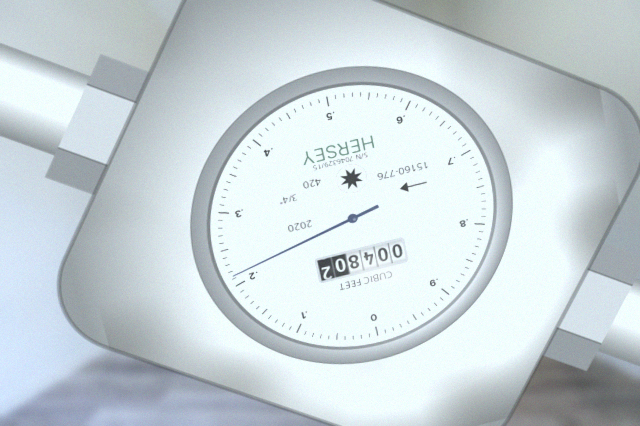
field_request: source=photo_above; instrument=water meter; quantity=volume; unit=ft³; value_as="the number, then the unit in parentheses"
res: 4802.21 (ft³)
